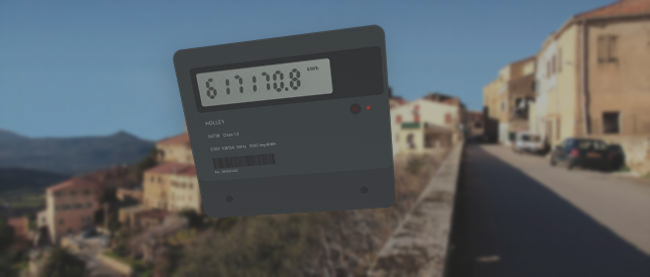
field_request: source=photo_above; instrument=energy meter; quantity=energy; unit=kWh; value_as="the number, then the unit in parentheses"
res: 617170.8 (kWh)
